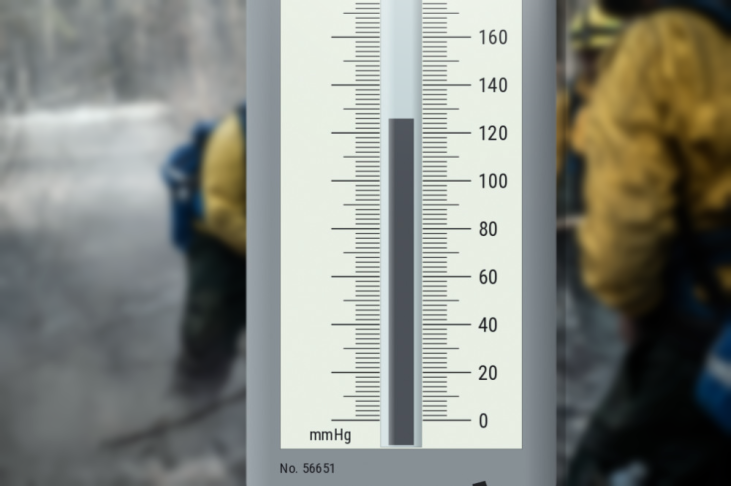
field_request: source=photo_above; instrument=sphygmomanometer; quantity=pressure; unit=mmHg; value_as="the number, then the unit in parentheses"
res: 126 (mmHg)
